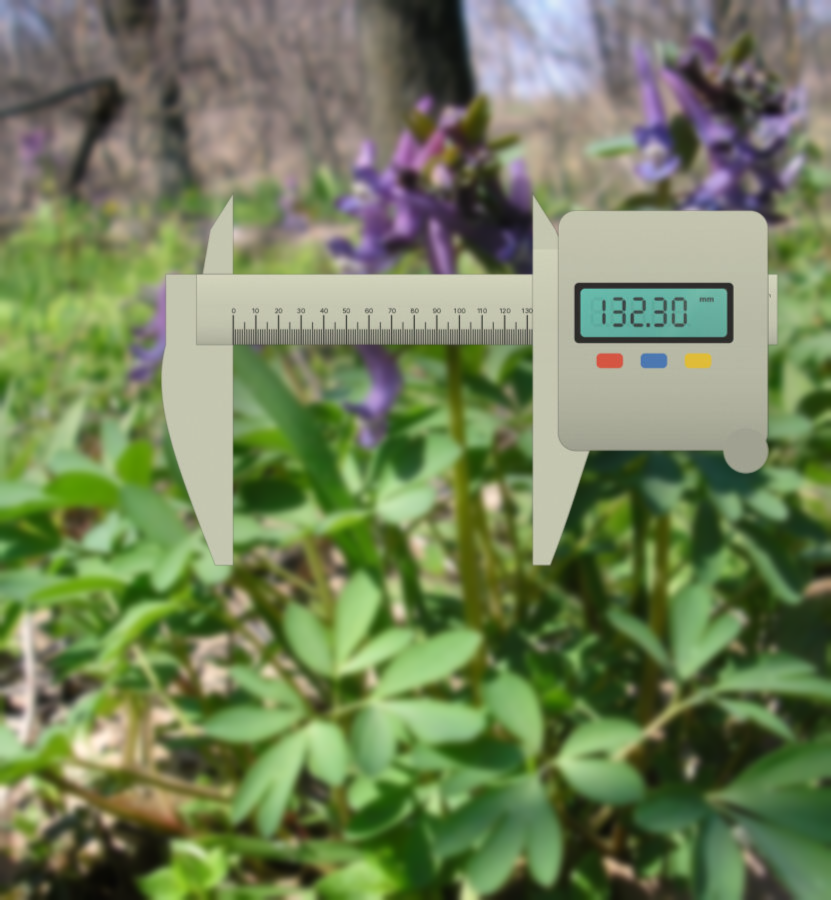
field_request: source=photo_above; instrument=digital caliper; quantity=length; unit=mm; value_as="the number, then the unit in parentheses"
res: 132.30 (mm)
